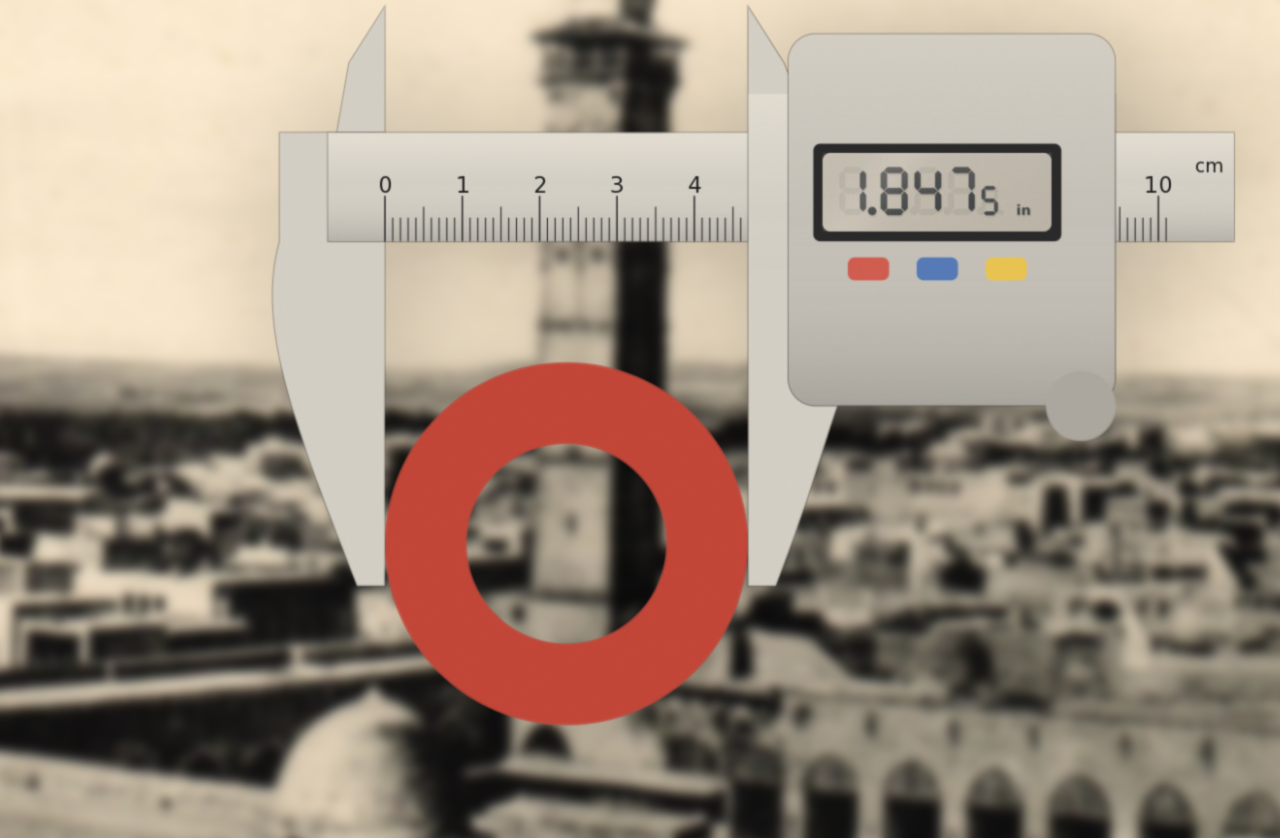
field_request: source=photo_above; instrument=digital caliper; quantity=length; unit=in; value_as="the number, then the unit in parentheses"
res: 1.8475 (in)
